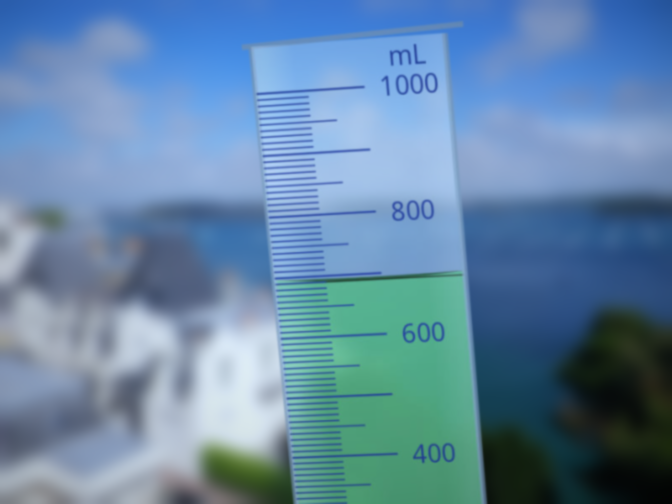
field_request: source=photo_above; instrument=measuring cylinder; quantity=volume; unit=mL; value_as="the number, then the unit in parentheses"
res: 690 (mL)
